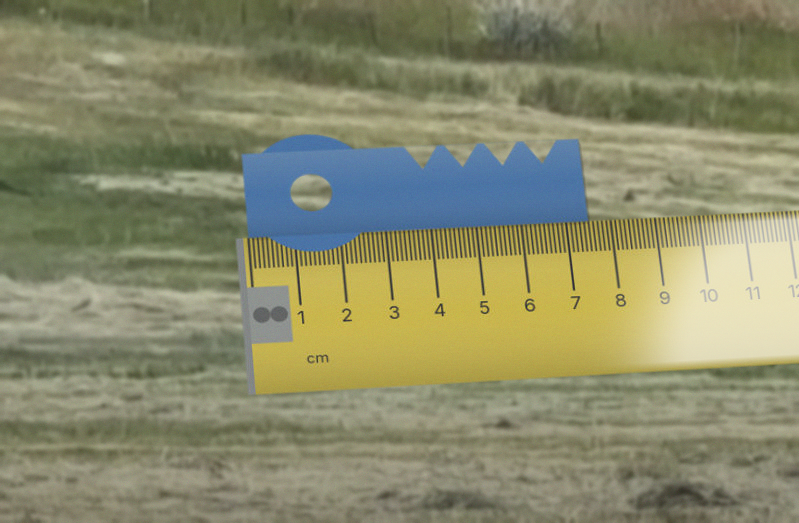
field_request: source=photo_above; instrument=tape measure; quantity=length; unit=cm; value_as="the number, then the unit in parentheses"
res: 7.5 (cm)
